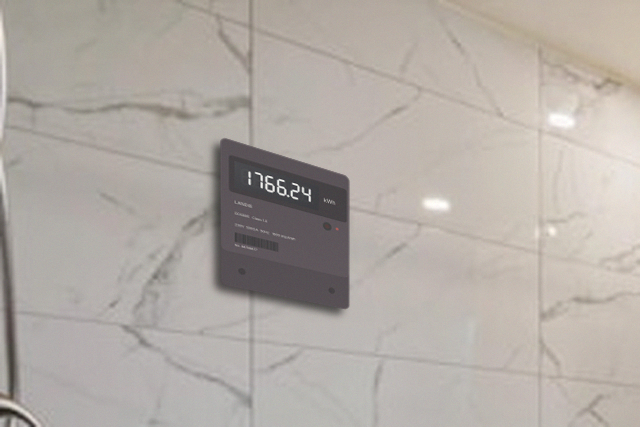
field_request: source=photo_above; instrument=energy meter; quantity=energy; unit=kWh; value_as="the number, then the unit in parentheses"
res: 1766.24 (kWh)
